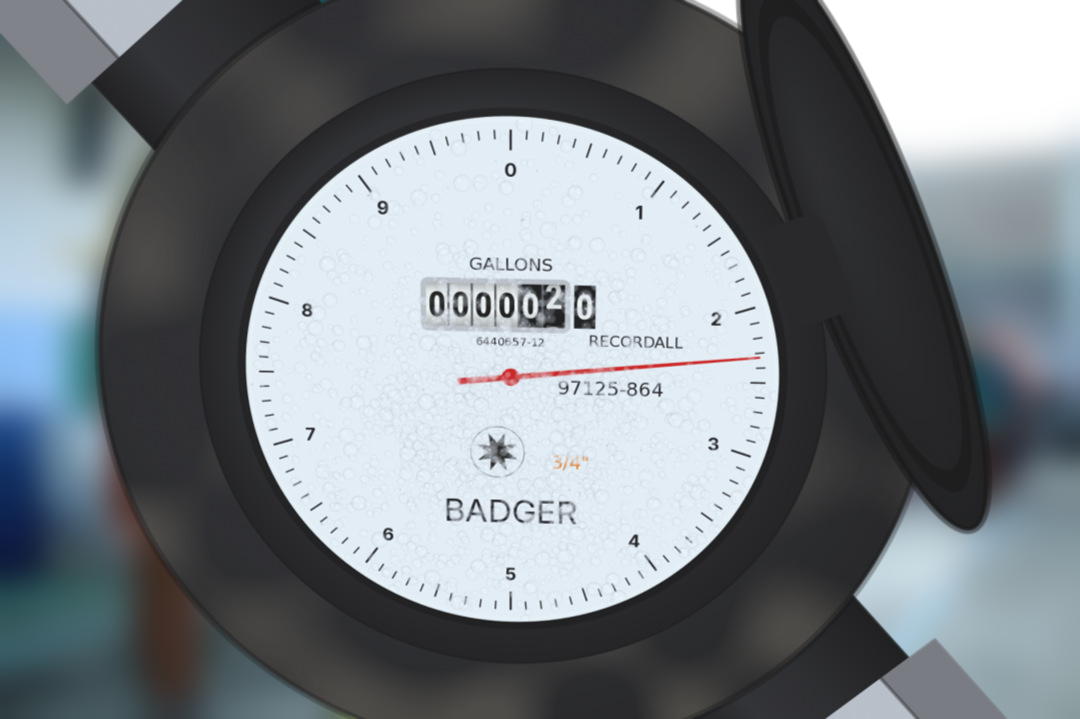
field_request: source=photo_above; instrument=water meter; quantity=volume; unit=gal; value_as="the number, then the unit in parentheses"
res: 22.3 (gal)
